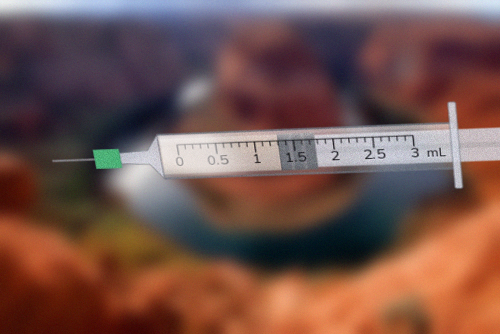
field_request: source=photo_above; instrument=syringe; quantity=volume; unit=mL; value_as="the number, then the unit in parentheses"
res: 1.3 (mL)
